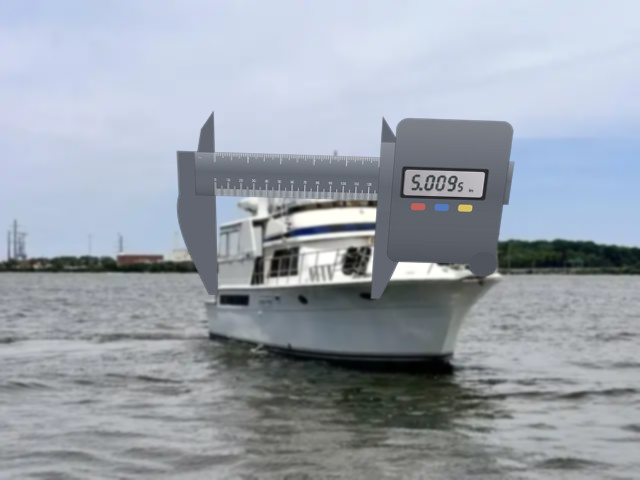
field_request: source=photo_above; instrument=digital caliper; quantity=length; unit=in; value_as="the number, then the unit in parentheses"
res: 5.0095 (in)
